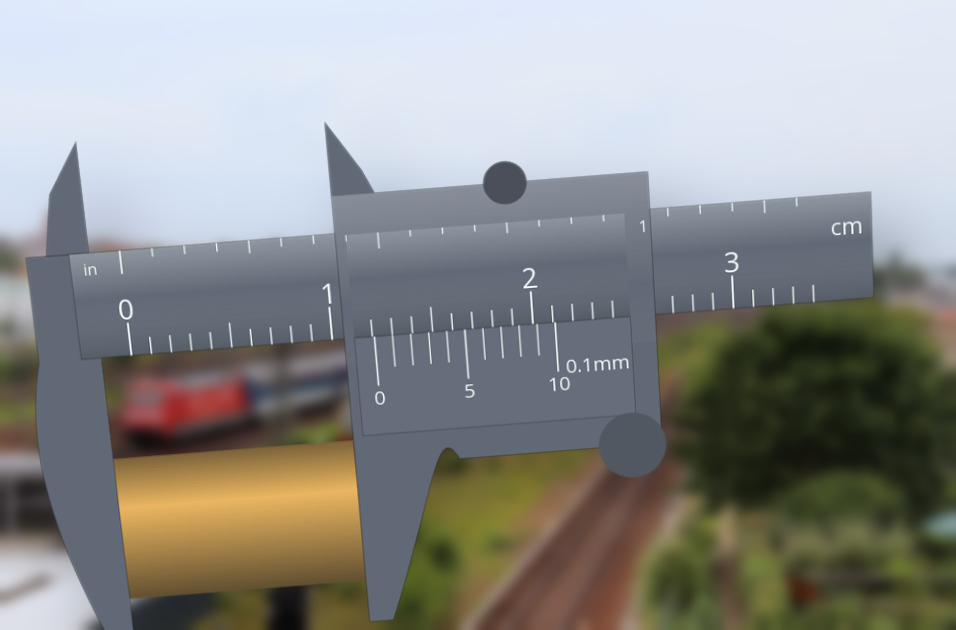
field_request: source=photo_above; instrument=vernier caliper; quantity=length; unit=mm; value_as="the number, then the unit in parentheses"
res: 12.1 (mm)
